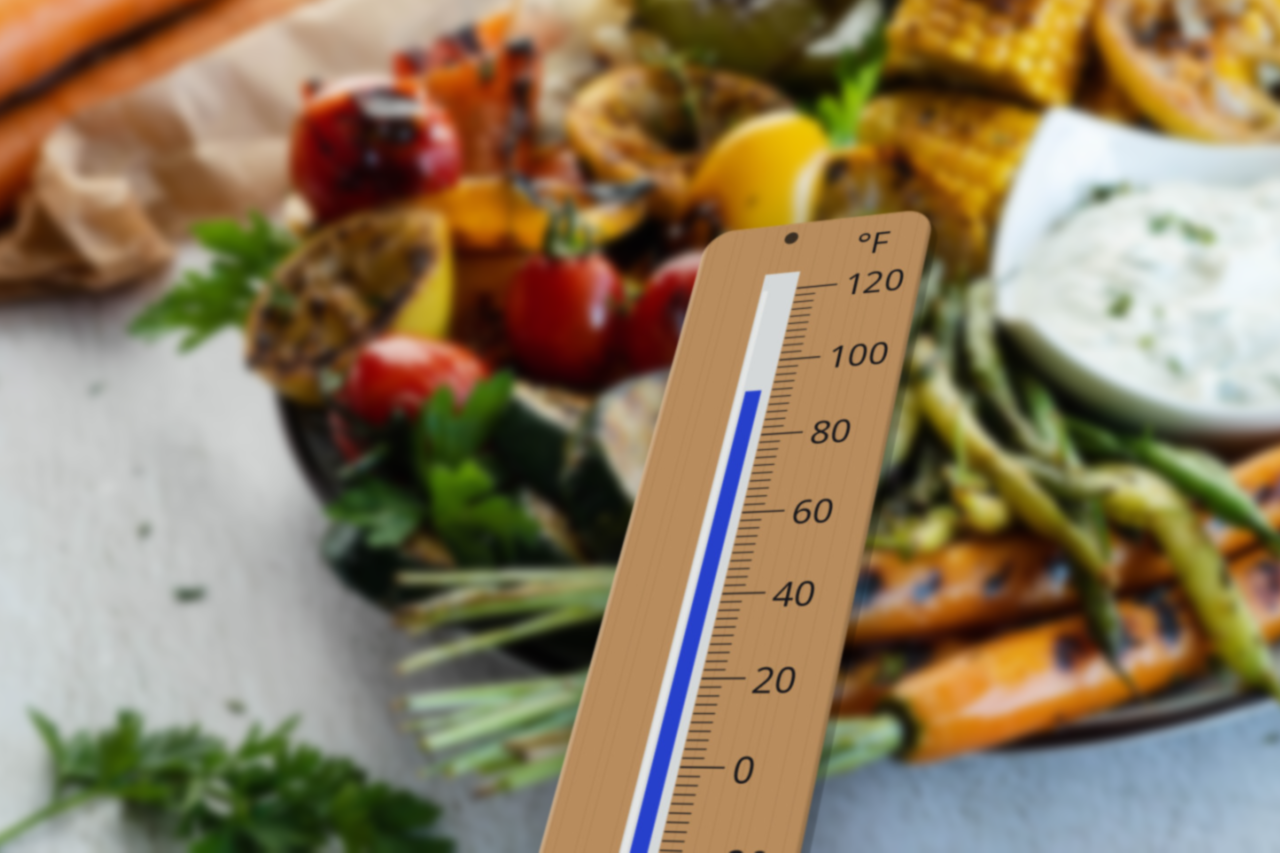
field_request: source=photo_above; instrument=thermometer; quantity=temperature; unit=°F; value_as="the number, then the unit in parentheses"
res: 92 (°F)
